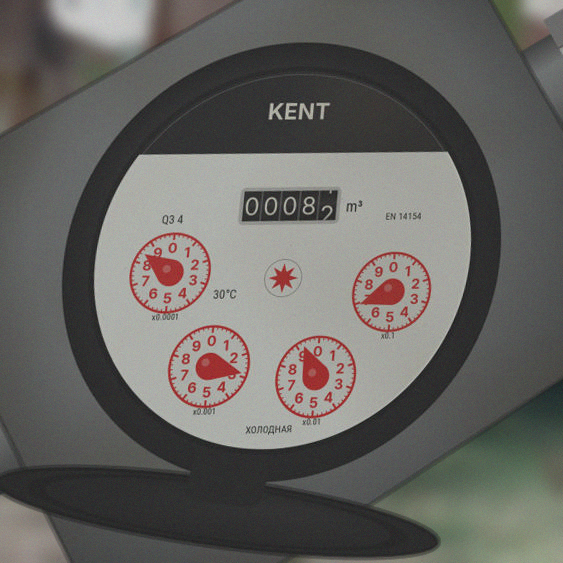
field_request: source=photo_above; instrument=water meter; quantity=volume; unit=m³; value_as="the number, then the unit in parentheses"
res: 81.6928 (m³)
